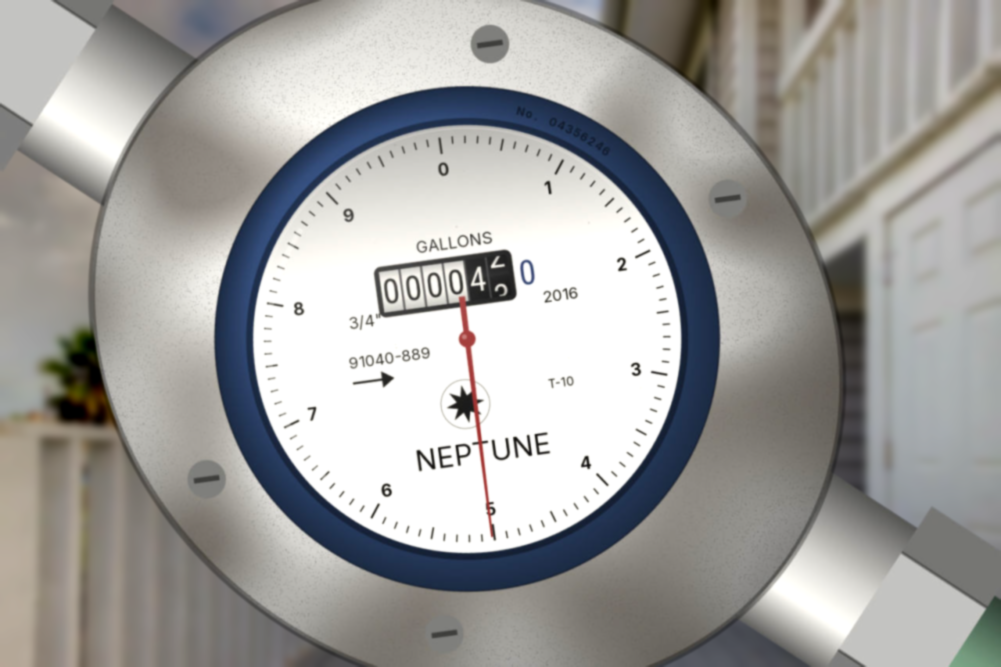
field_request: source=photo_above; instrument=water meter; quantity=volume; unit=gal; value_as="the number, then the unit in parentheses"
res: 425.0 (gal)
